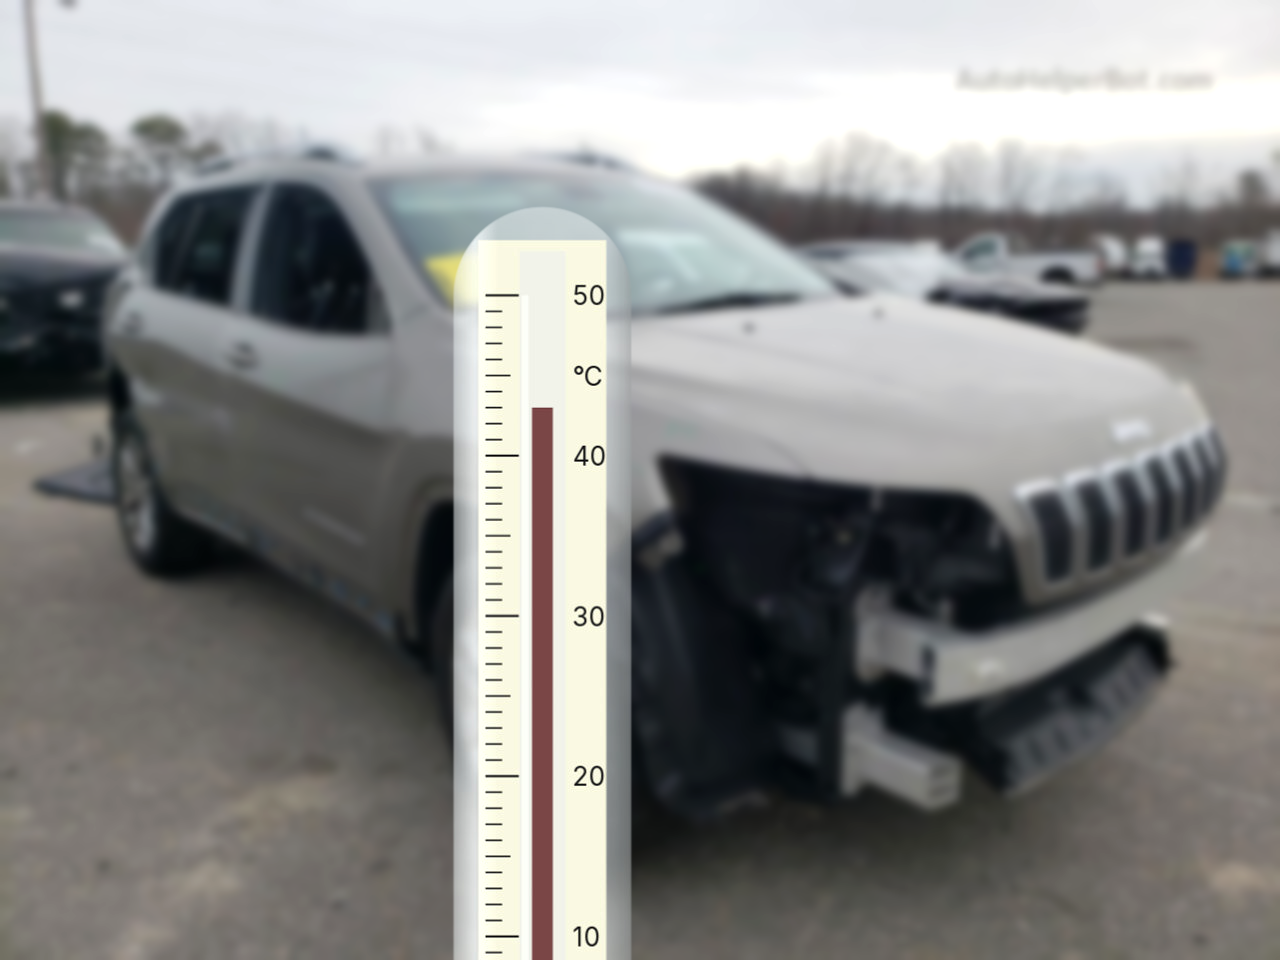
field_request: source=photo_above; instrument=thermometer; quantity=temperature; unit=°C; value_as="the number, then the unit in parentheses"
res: 43 (°C)
